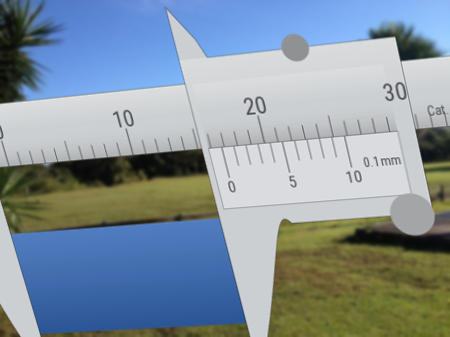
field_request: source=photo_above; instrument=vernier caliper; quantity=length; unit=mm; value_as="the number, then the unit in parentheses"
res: 16.8 (mm)
